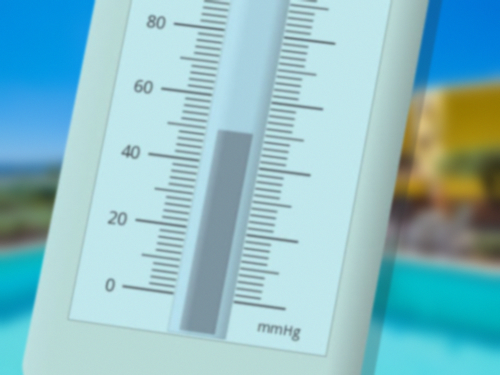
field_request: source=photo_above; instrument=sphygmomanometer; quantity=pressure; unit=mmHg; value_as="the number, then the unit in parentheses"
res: 50 (mmHg)
